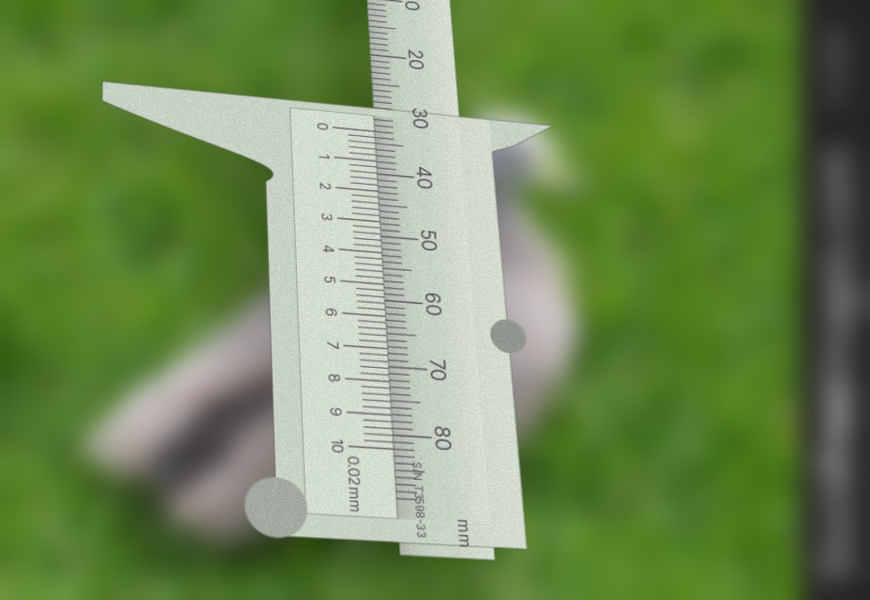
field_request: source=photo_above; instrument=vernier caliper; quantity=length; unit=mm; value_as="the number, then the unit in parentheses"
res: 33.0 (mm)
